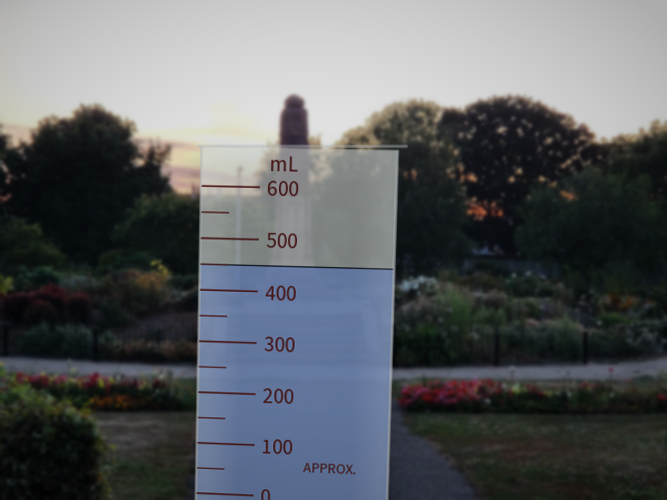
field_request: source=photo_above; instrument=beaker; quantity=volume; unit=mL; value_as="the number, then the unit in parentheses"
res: 450 (mL)
